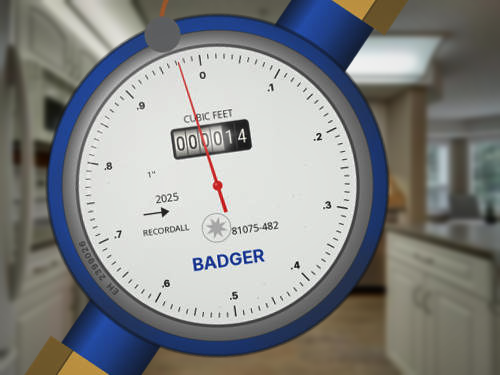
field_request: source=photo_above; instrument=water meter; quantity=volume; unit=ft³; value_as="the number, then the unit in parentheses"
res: 13.97 (ft³)
